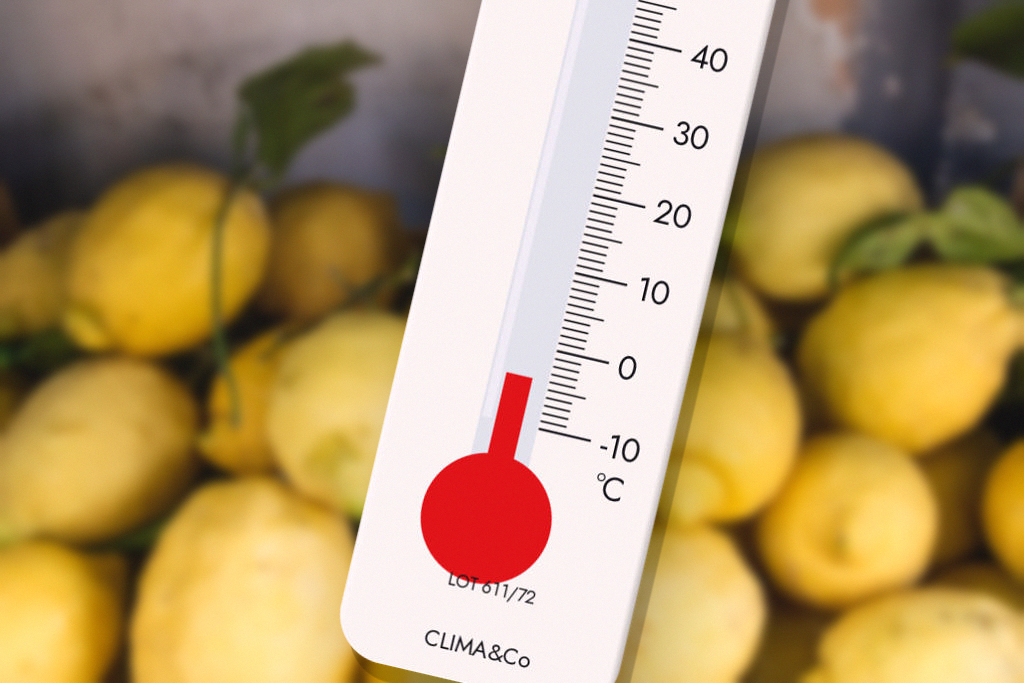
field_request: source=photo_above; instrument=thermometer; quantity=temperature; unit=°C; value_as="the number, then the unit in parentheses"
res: -4 (°C)
